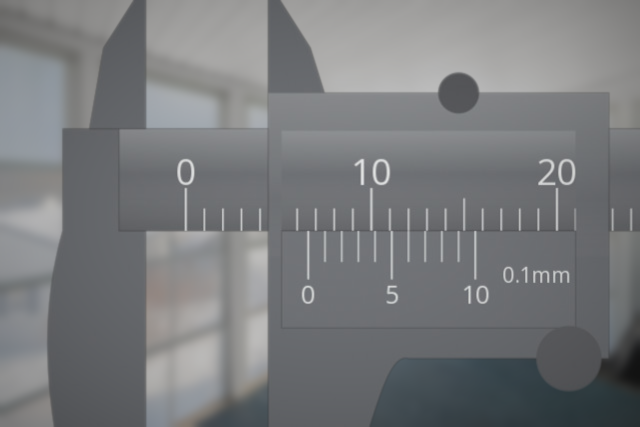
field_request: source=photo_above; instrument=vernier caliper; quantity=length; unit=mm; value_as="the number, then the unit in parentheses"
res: 6.6 (mm)
